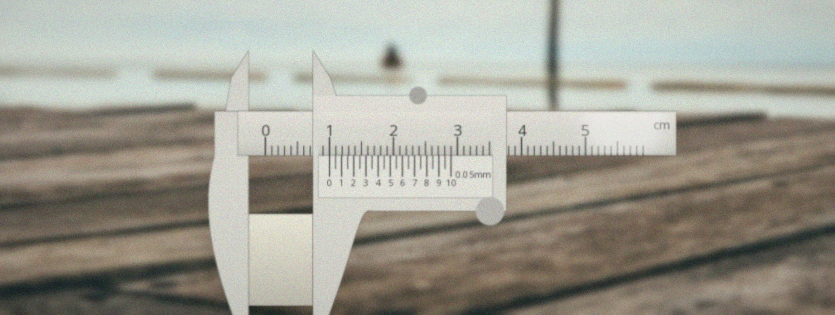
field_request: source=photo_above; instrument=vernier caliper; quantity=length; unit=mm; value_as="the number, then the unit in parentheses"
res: 10.0 (mm)
